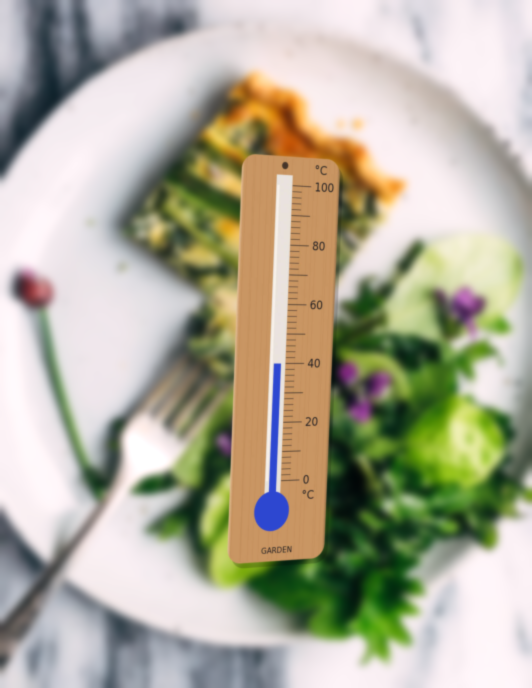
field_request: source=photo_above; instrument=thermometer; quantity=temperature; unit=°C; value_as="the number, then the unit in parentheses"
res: 40 (°C)
